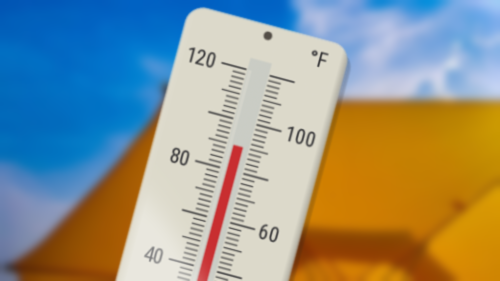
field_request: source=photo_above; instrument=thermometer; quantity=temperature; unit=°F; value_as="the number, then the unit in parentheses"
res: 90 (°F)
